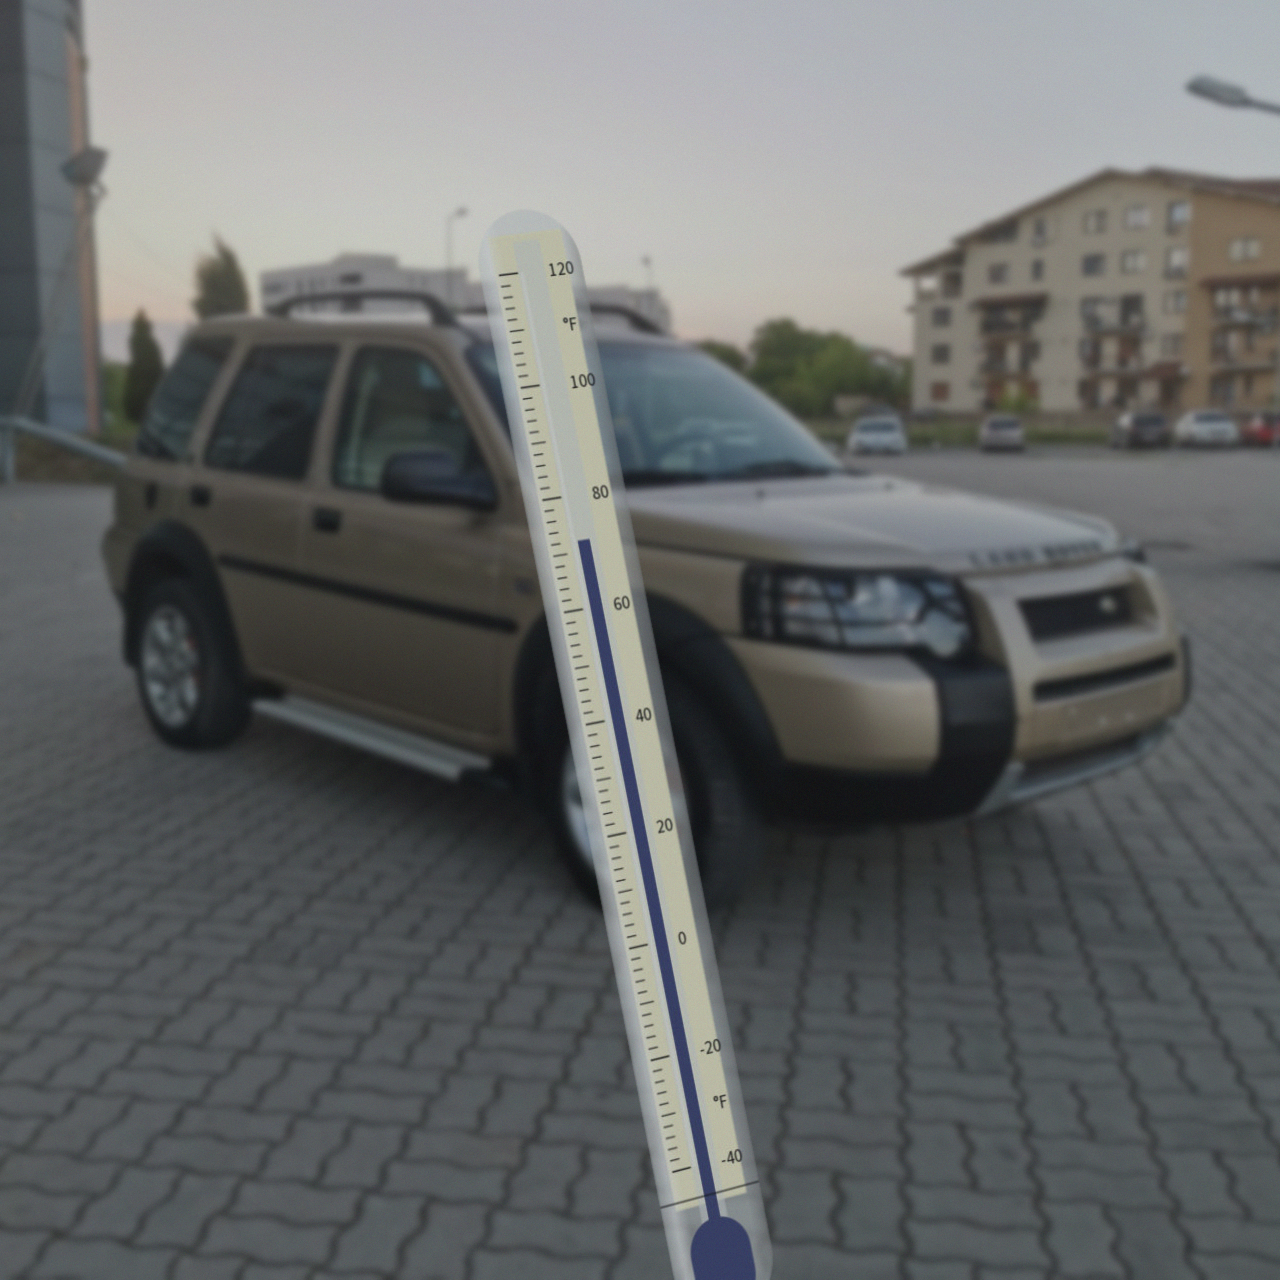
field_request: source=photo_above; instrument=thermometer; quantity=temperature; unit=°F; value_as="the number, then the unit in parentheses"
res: 72 (°F)
